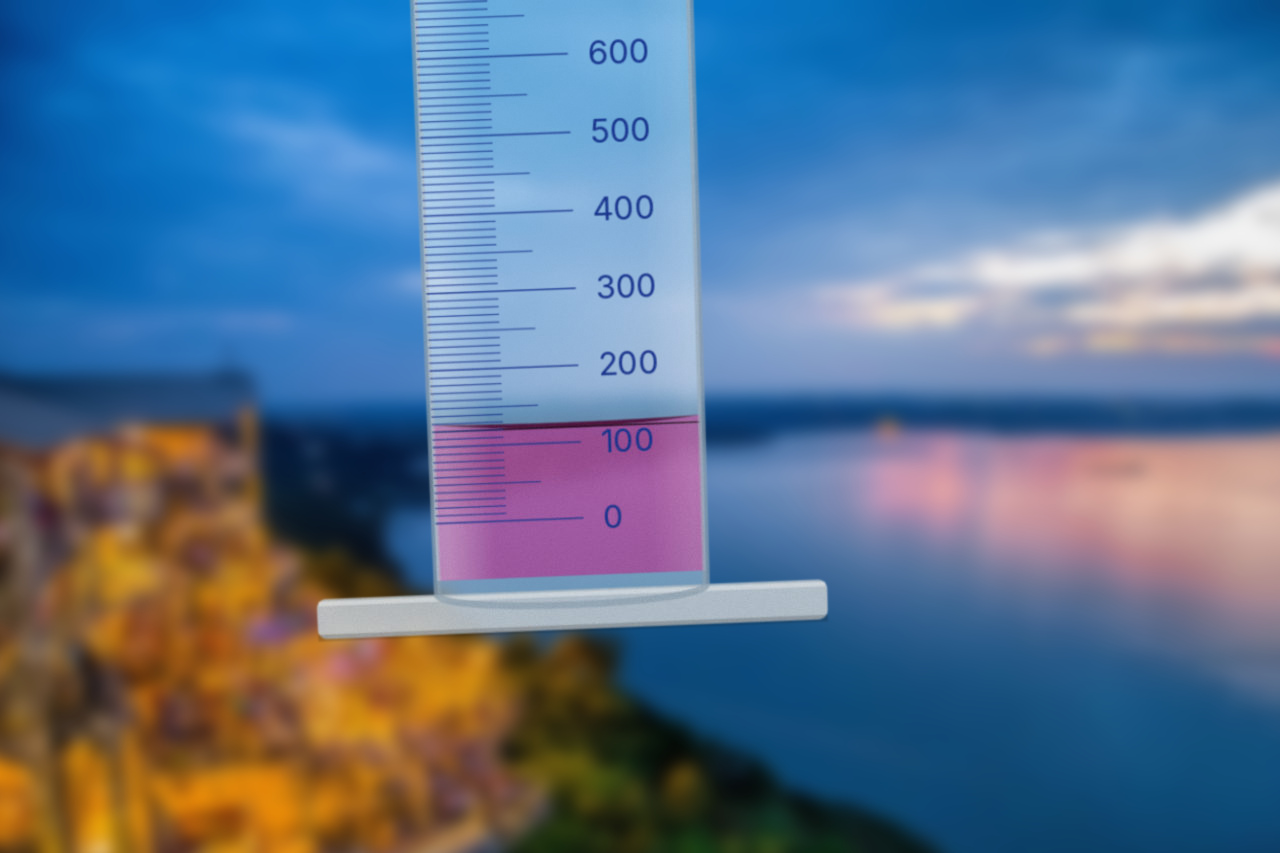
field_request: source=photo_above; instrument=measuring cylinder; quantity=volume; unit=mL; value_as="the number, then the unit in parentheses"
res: 120 (mL)
